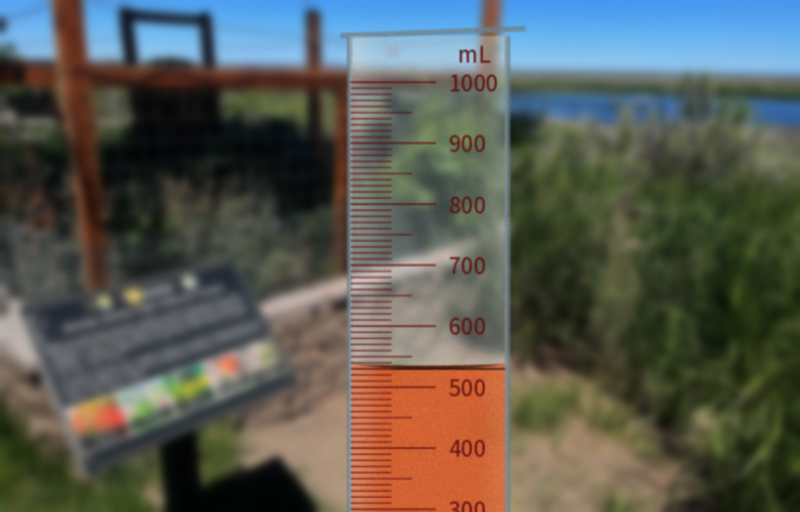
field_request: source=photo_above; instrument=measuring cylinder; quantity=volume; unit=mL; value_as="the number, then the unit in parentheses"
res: 530 (mL)
